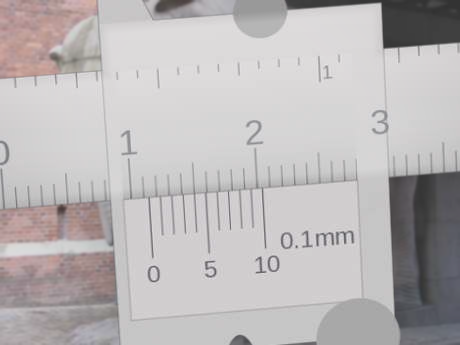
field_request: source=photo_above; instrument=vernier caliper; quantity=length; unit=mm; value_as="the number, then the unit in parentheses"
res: 11.4 (mm)
